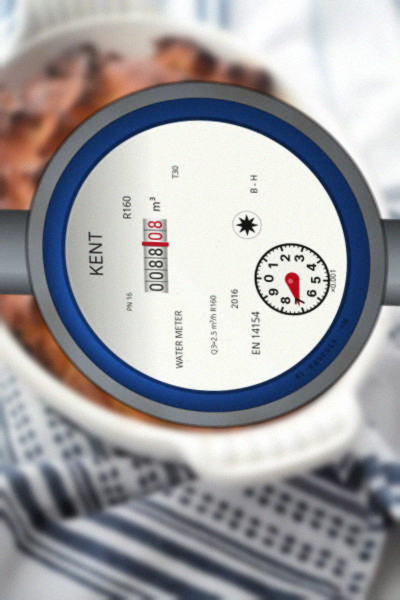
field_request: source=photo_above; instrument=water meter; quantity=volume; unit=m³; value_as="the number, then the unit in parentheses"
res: 88.087 (m³)
